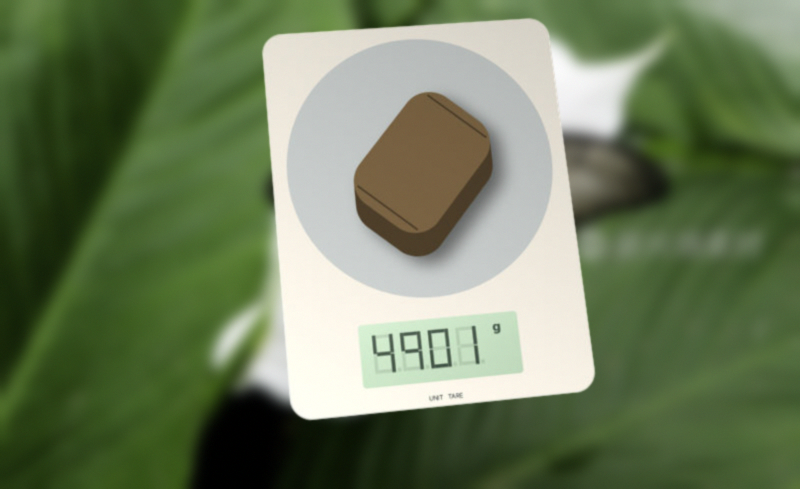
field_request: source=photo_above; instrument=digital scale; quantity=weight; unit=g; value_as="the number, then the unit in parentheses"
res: 4901 (g)
